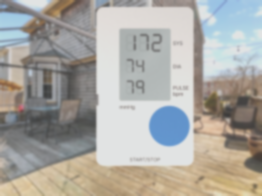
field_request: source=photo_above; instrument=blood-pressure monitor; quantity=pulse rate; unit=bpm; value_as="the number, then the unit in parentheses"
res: 79 (bpm)
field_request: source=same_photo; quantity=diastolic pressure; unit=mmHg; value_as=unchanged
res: 74 (mmHg)
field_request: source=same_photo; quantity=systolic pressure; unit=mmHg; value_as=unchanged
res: 172 (mmHg)
